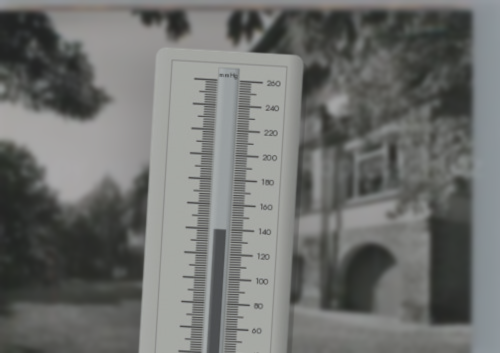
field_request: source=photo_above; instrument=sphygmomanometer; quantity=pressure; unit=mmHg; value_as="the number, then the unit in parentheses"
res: 140 (mmHg)
